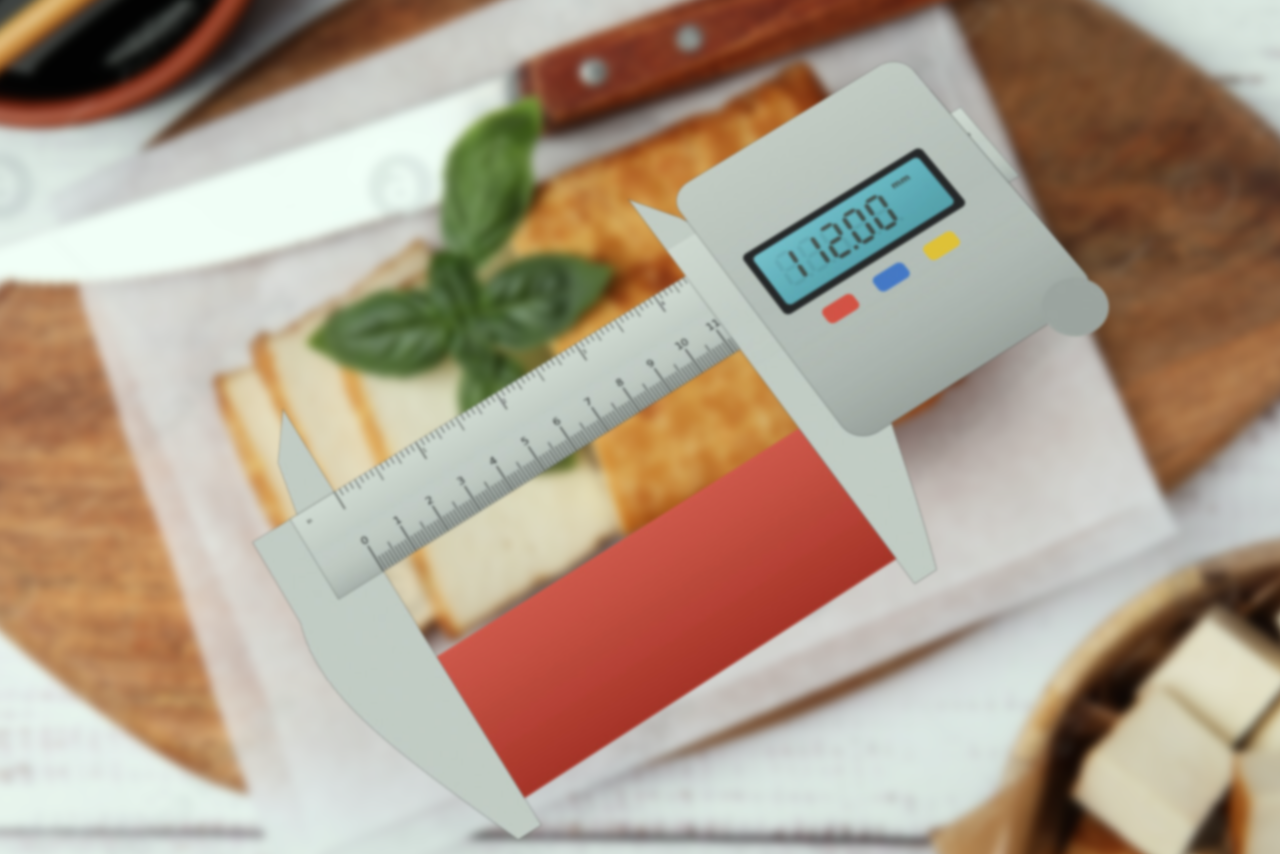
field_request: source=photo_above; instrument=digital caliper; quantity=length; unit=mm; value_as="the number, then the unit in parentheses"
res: 112.00 (mm)
